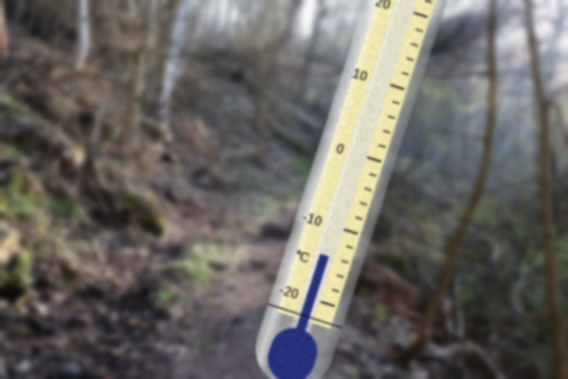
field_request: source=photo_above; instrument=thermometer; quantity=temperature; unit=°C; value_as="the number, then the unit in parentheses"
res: -14 (°C)
